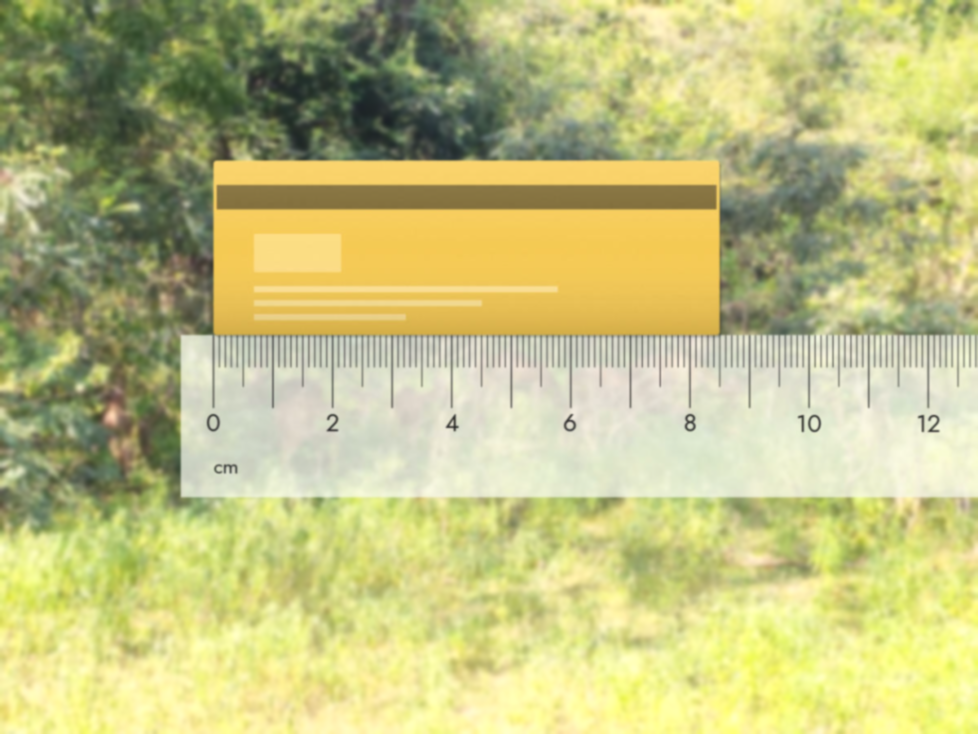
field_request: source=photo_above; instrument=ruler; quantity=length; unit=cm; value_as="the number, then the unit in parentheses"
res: 8.5 (cm)
